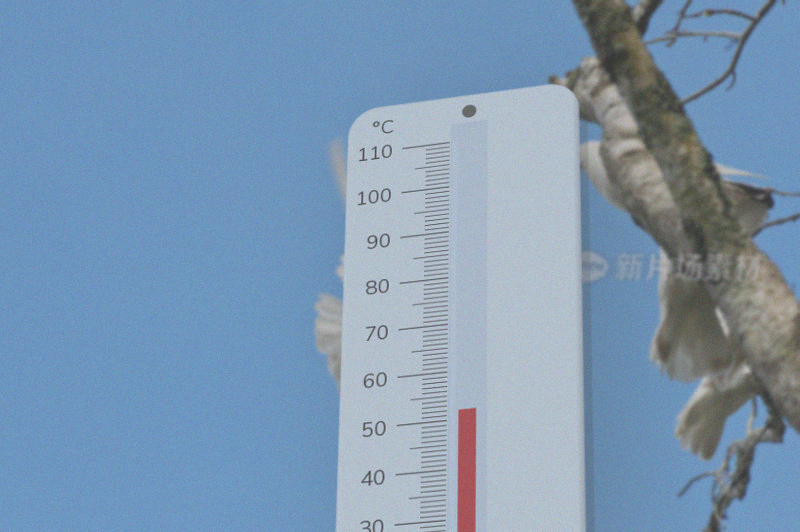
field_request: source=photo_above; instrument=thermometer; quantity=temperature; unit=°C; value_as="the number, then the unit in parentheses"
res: 52 (°C)
